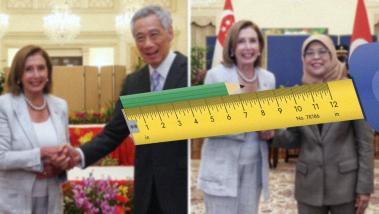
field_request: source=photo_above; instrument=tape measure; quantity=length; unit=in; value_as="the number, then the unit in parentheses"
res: 7.5 (in)
